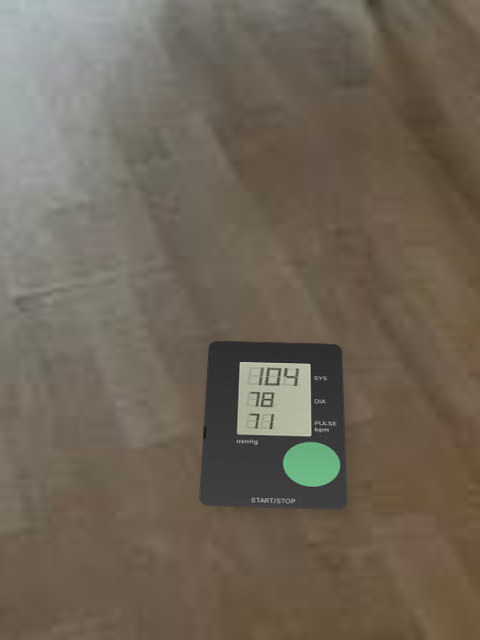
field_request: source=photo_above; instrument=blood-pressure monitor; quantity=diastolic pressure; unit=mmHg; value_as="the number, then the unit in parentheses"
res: 78 (mmHg)
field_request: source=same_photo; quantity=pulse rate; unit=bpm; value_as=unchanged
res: 71 (bpm)
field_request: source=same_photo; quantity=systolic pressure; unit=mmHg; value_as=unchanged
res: 104 (mmHg)
